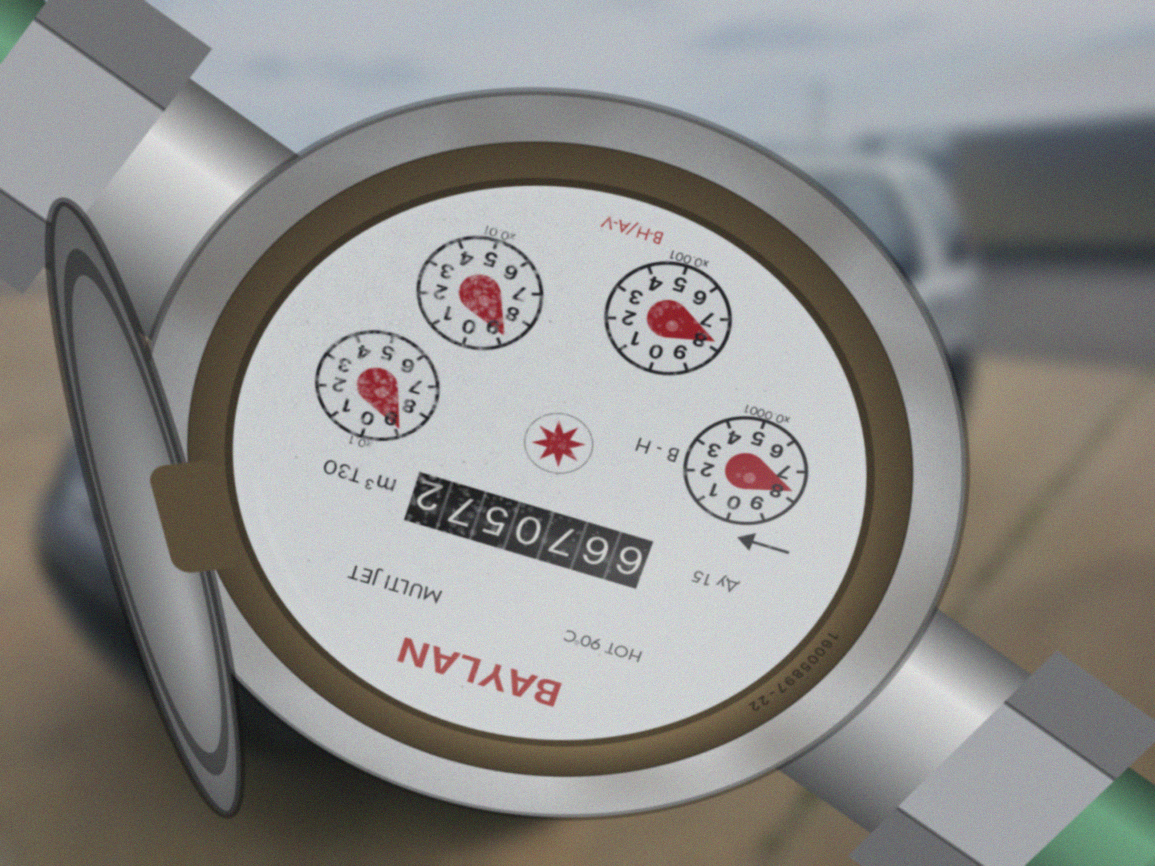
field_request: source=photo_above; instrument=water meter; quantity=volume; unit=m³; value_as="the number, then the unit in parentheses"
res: 6670571.8877 (m³)
